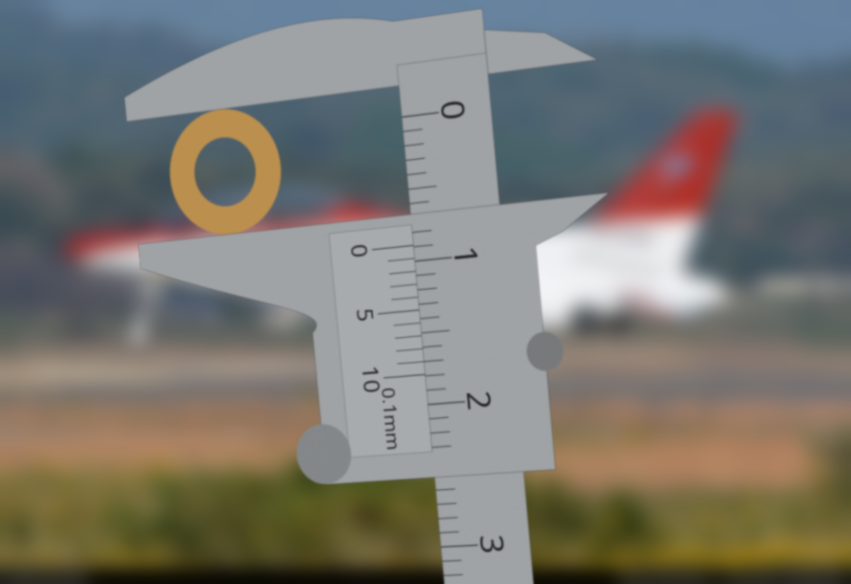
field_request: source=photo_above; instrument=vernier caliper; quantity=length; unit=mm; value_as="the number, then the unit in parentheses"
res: 8.9 (mm)
